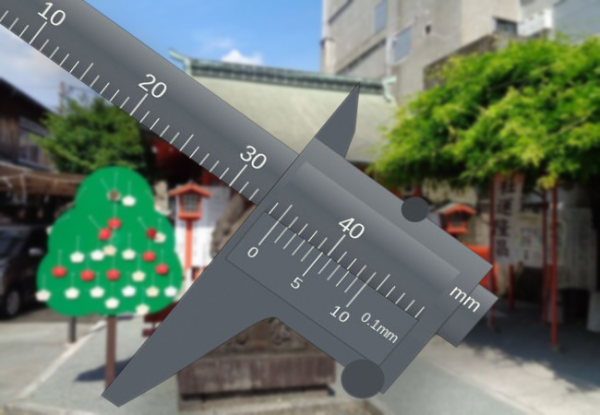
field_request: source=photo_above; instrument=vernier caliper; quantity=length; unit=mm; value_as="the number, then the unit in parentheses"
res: 35.0 (mm)
